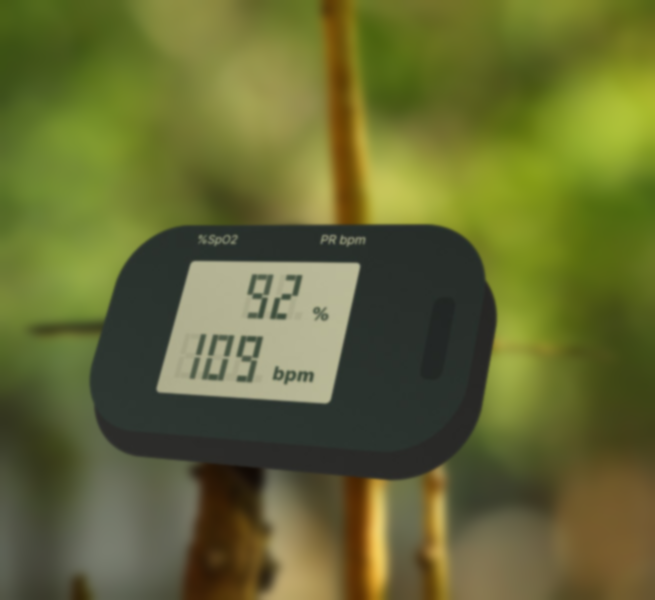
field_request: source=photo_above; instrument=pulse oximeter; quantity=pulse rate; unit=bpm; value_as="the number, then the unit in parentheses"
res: 109 (bpm)
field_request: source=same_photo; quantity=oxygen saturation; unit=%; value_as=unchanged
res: 92 (%)
